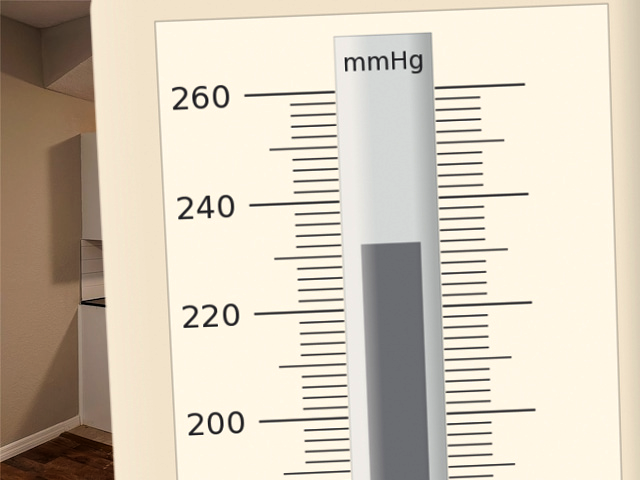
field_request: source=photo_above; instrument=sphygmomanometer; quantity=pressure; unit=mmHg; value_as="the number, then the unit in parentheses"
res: 232 (mmHg)
